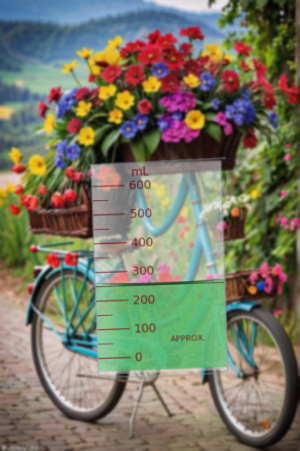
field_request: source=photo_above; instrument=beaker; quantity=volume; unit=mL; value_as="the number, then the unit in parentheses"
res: 250 (mL)
